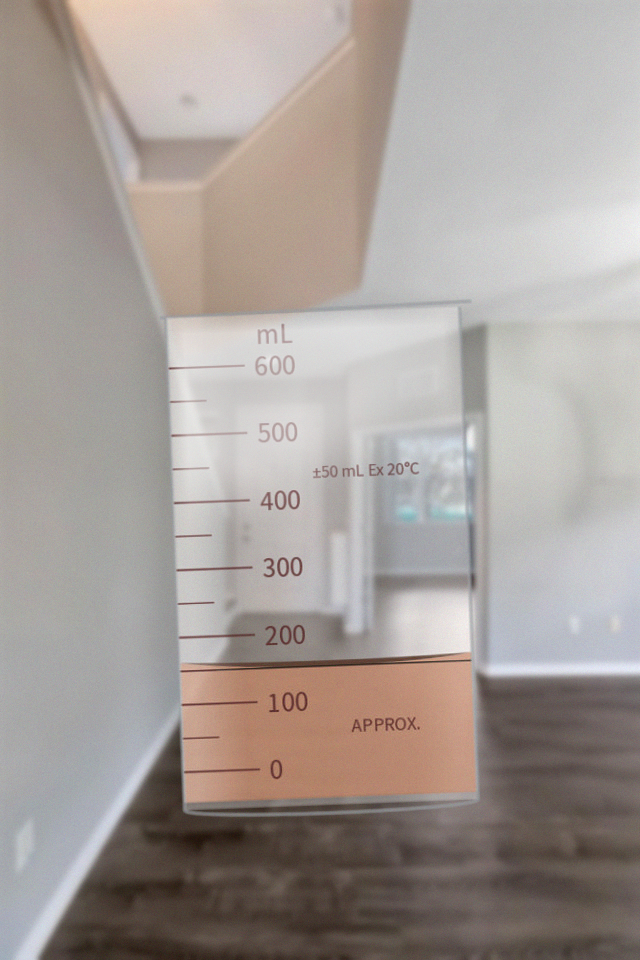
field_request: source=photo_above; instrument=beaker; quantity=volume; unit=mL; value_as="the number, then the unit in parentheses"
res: 150 (mL)
